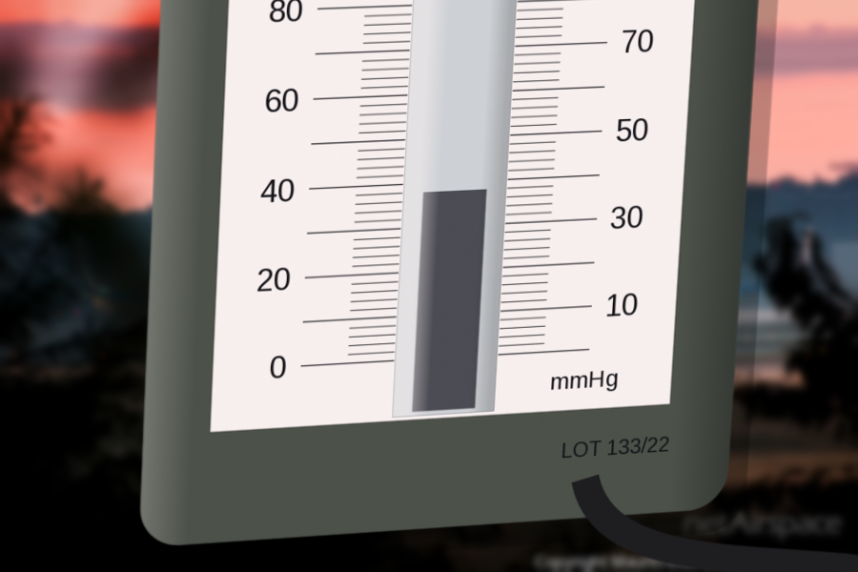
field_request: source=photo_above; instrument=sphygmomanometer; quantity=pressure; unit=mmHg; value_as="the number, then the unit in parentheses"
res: 38 (mmHg)
